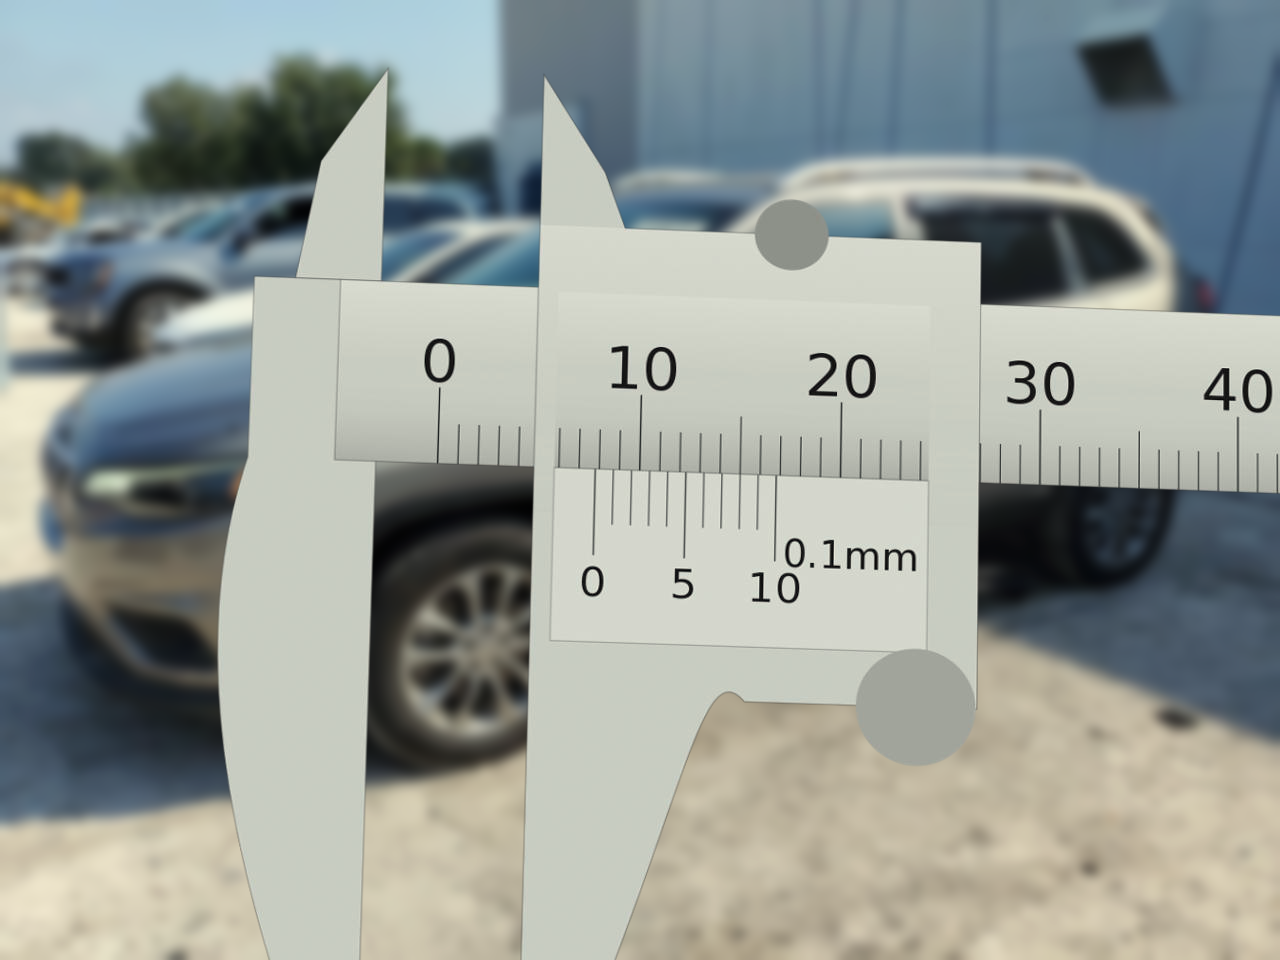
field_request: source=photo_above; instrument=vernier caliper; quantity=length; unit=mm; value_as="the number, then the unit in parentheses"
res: 7.8 (mm)
